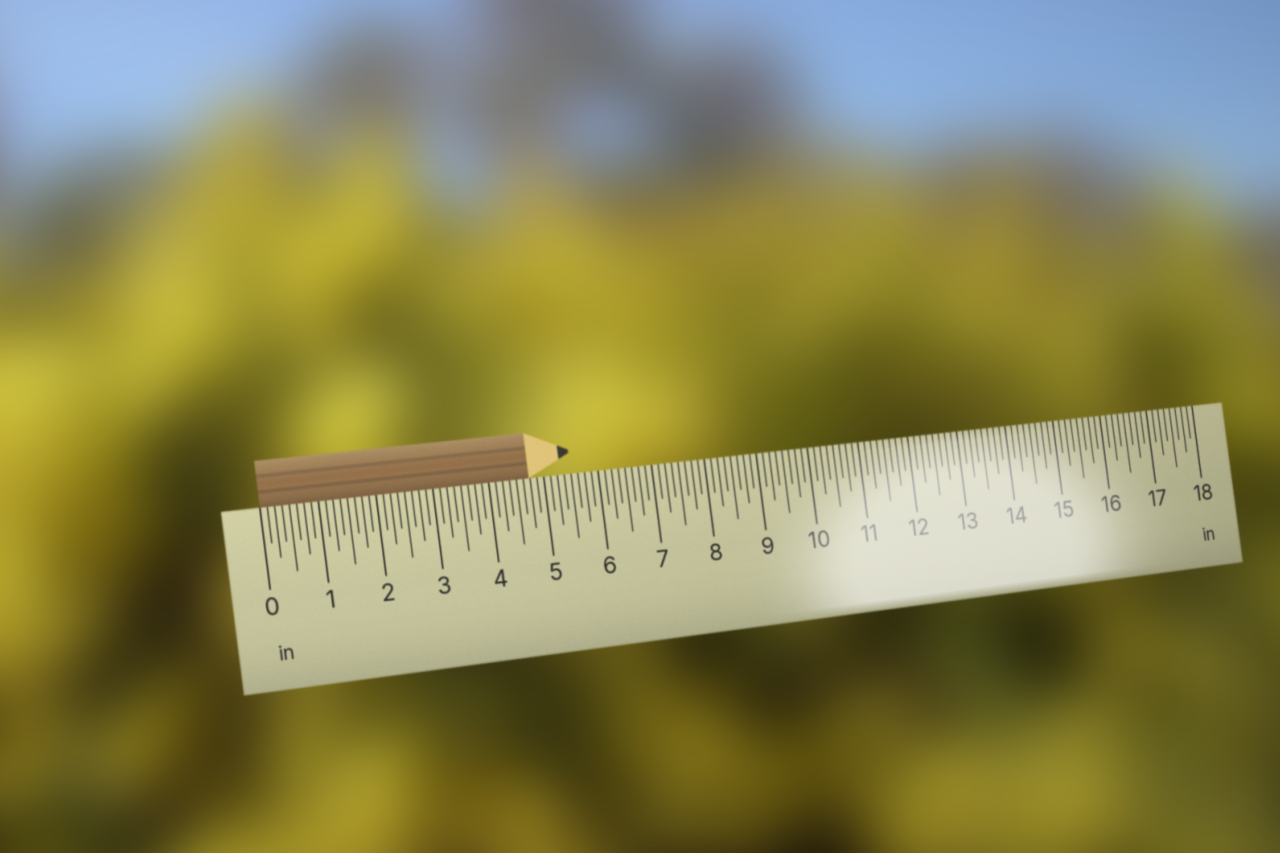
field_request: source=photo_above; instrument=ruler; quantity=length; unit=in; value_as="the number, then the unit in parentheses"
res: 5.5 (in)
